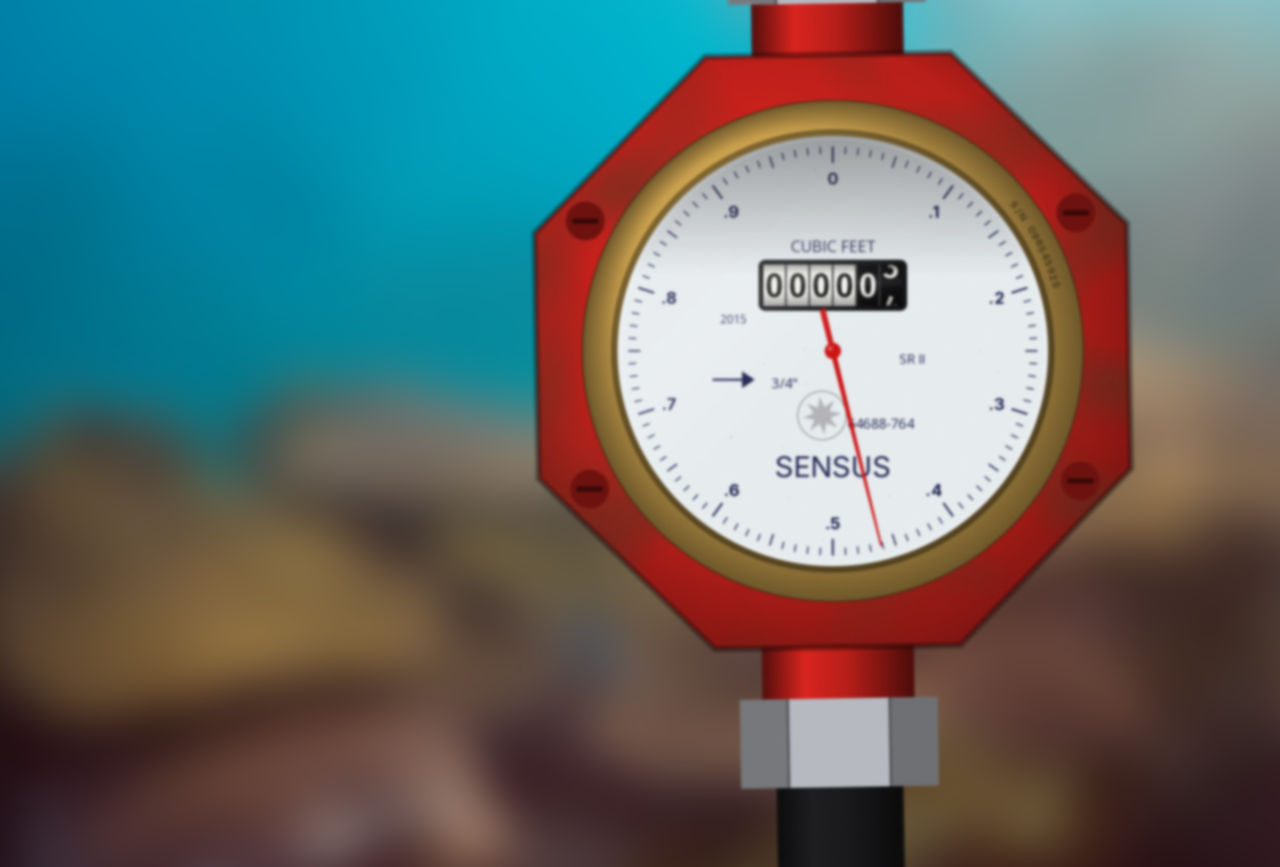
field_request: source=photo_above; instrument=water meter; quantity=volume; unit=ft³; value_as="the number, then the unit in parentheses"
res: 3.46 (ft³)
